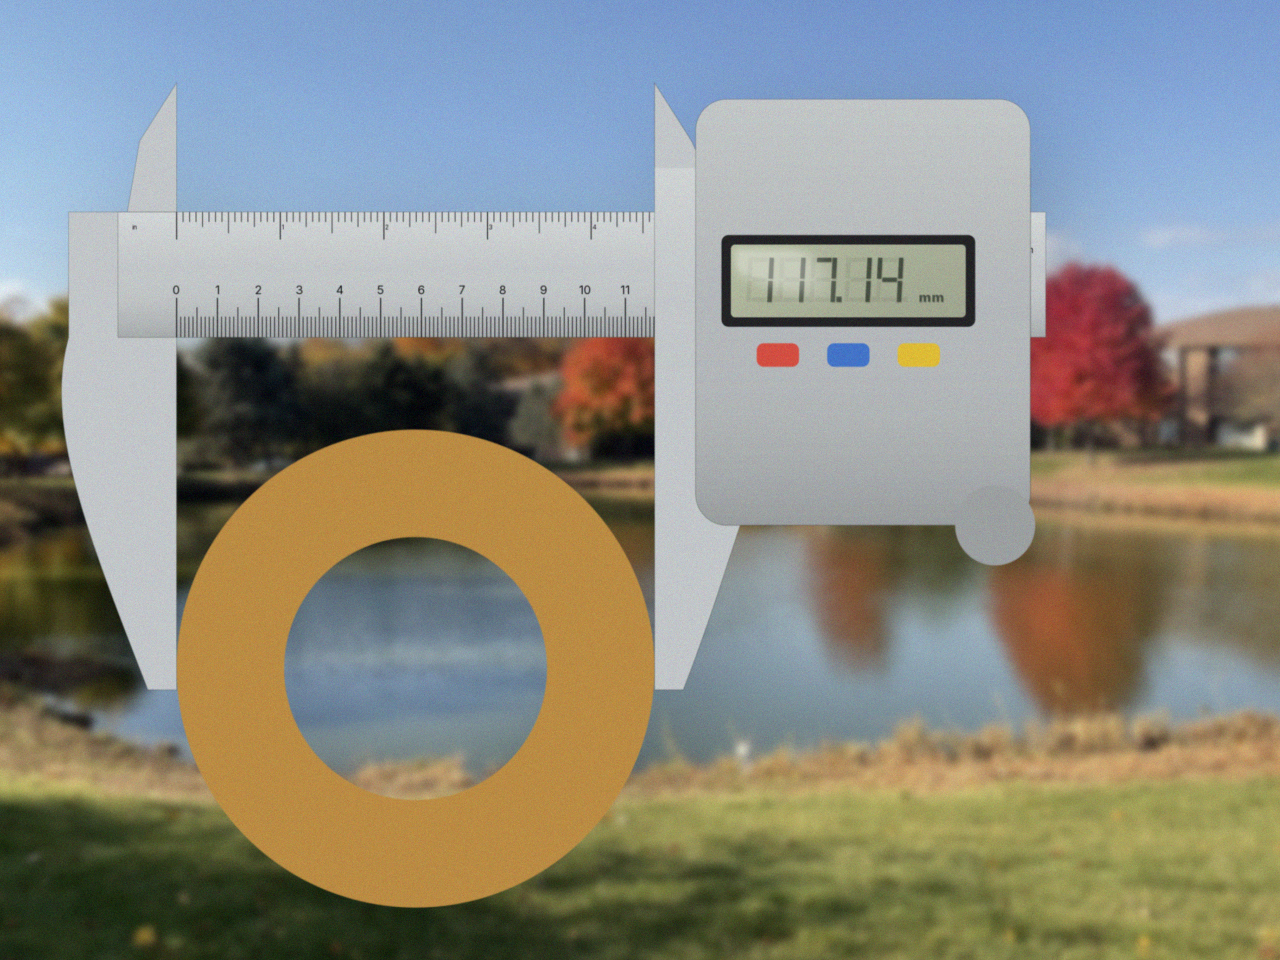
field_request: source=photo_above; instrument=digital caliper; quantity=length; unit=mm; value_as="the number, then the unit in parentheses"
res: 117.14 (mm)
